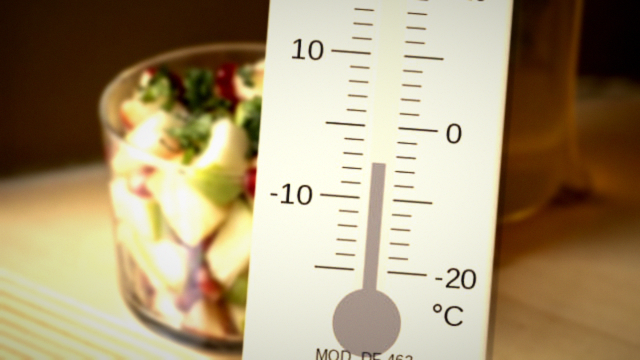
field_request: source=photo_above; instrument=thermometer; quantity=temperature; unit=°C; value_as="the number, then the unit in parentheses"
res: -5 (°C)
